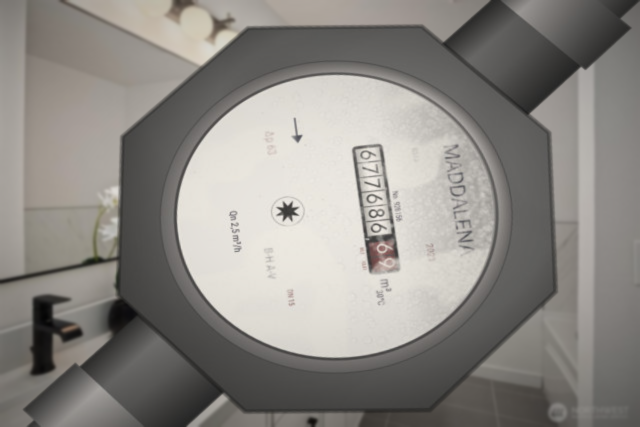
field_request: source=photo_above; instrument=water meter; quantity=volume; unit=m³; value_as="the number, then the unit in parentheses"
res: 677686.69 (m³)
